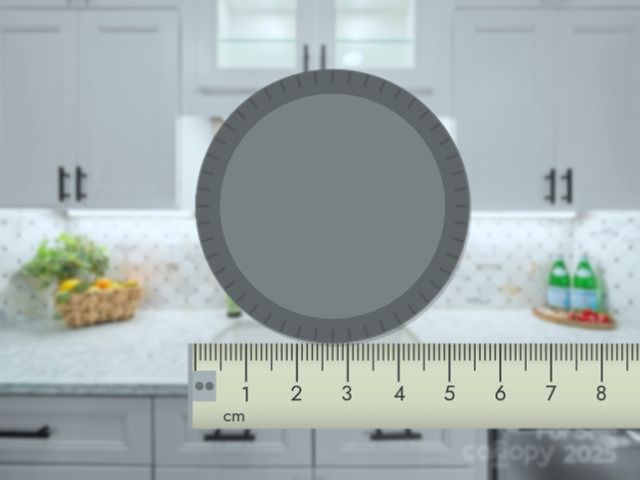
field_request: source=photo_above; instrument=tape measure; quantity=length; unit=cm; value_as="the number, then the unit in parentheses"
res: 5.4 (cm)
